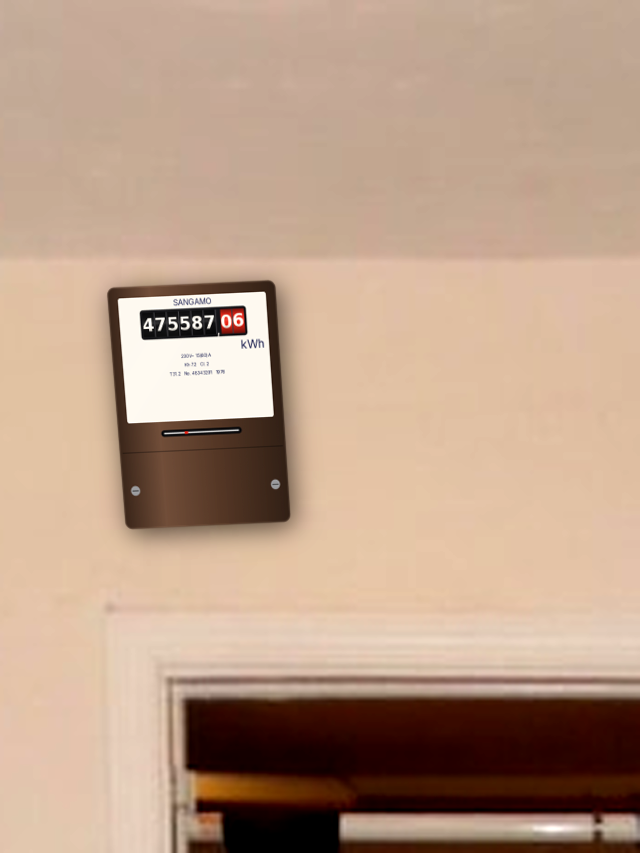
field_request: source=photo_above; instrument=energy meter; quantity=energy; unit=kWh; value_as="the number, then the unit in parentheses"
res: 475587.06 (kWh)
